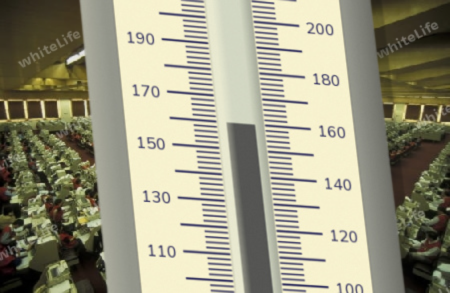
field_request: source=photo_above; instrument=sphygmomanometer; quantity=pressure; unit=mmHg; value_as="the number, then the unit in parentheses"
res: 160 (mmHg)
